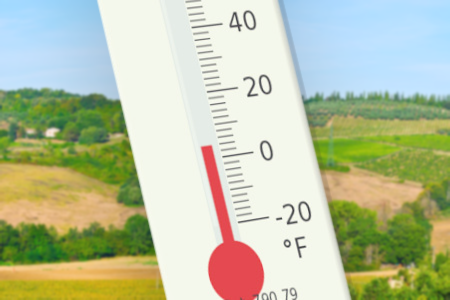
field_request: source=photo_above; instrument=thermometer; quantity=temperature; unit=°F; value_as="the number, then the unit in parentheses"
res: 4 (°F)
